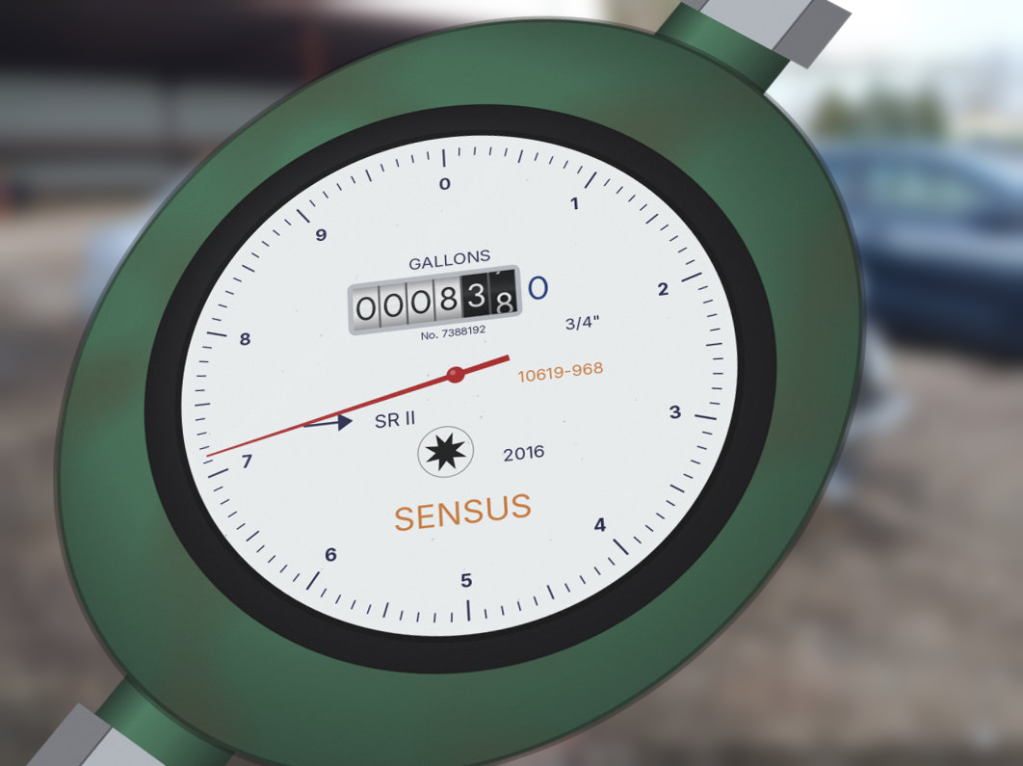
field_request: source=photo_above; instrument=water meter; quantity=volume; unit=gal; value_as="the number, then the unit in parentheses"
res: 8377.1 (gal)
